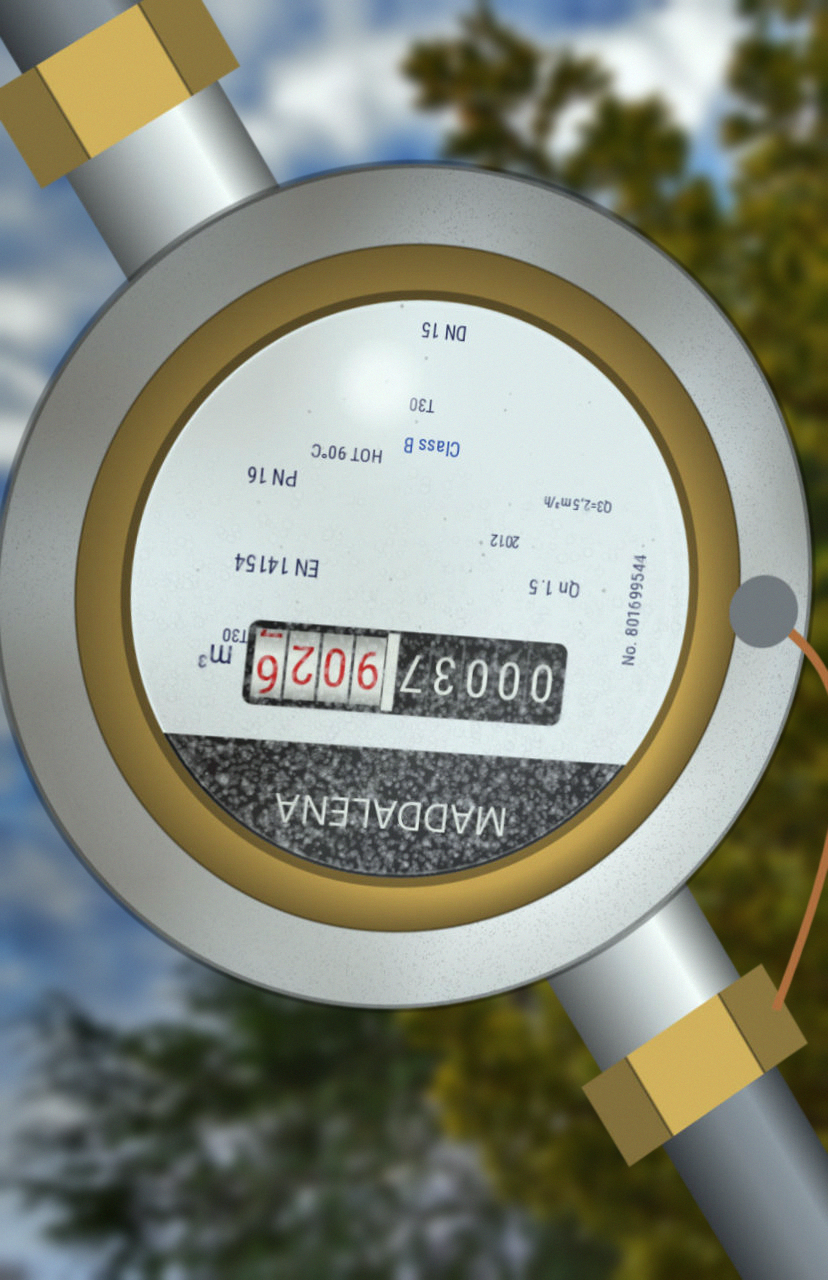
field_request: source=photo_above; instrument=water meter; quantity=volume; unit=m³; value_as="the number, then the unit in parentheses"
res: 37.9026 (m³)
